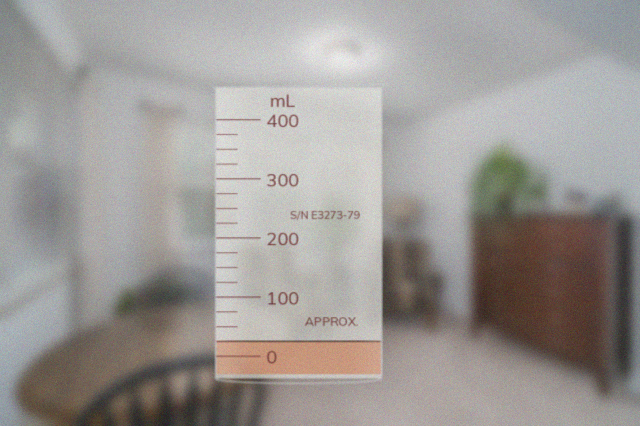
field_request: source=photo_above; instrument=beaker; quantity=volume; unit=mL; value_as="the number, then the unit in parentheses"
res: 25 (mL)
